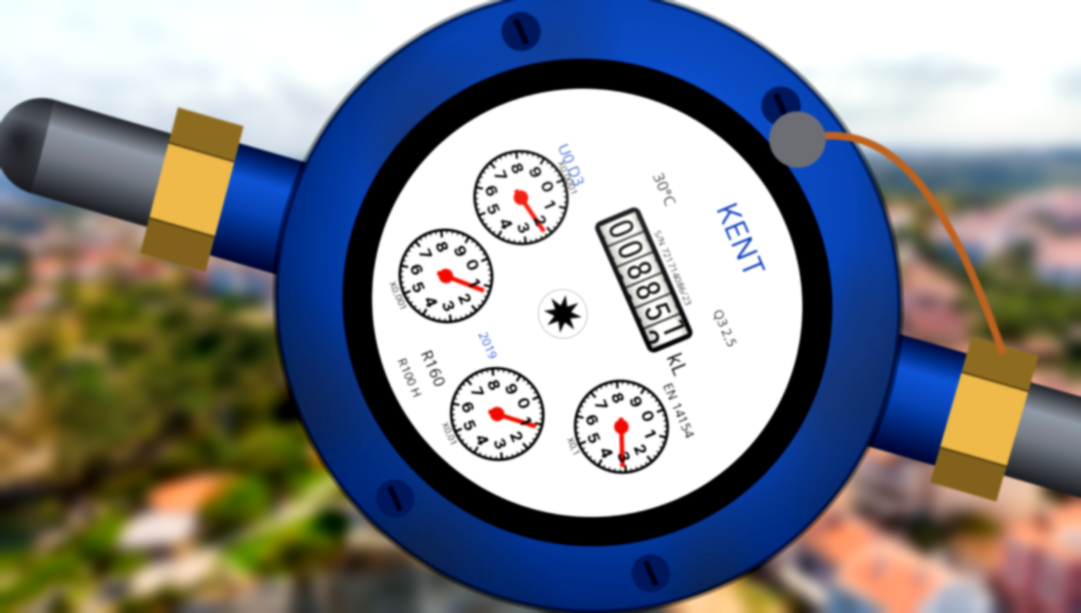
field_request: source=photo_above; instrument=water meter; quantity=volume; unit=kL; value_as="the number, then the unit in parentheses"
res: 8851.3112 (kL)
